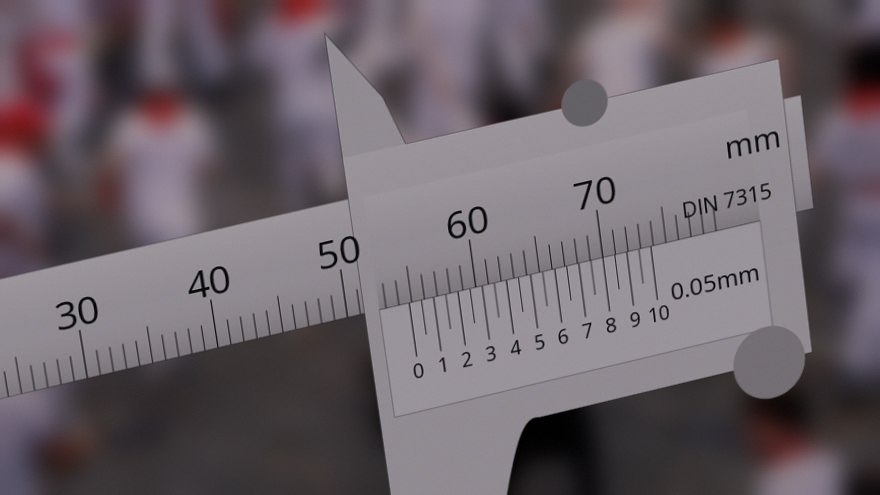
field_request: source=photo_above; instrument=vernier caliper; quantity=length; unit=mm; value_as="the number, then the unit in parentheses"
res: 54.8 (mm)
